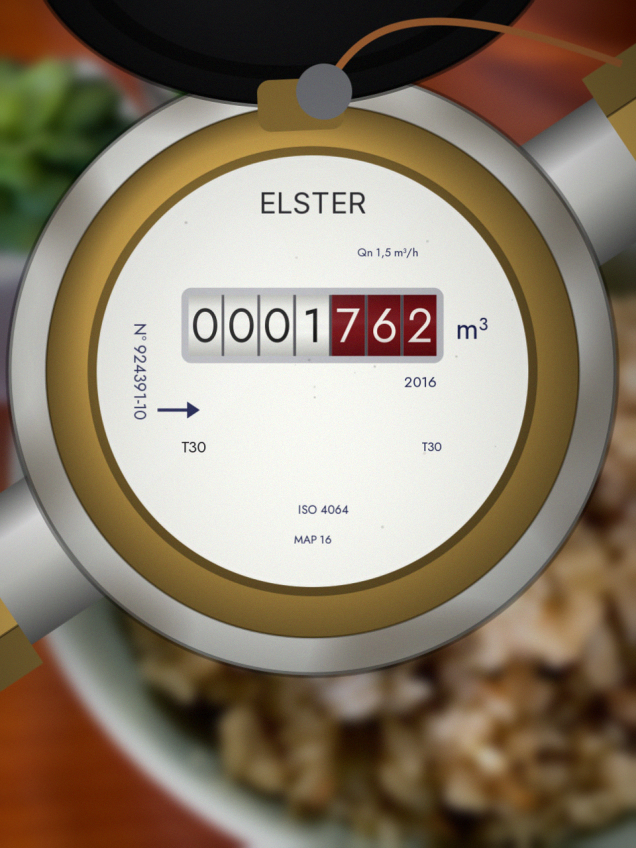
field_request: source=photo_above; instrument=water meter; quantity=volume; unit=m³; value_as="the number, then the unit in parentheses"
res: 1.762 (m³)
